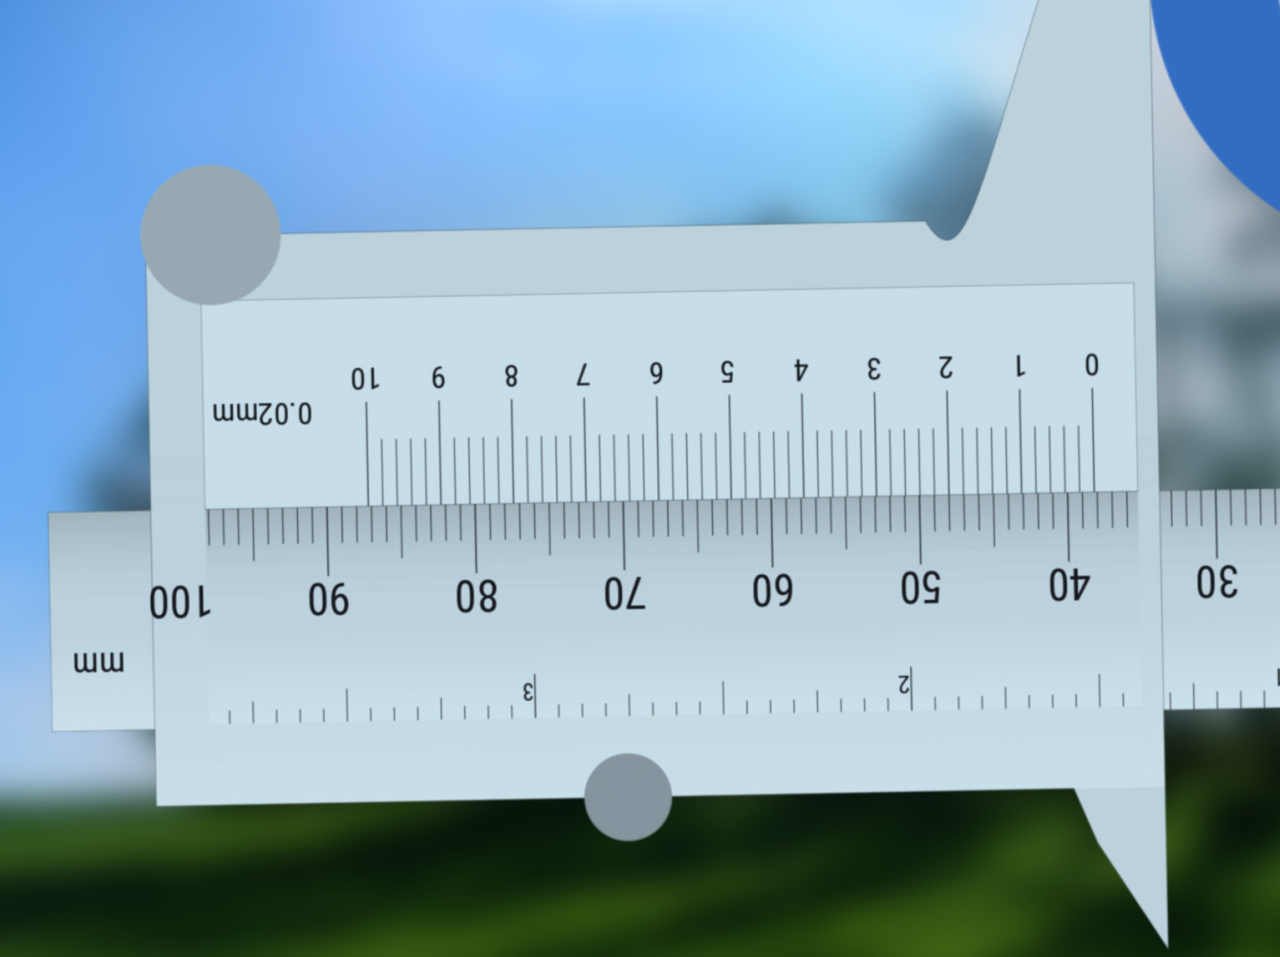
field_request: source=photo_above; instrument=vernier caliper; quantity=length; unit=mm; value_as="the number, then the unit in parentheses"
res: 38.2 (mm)
